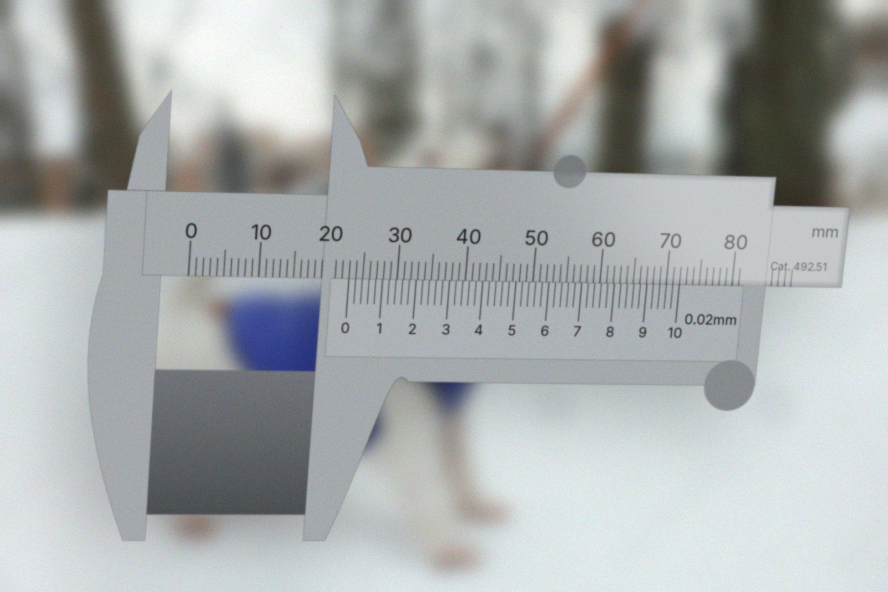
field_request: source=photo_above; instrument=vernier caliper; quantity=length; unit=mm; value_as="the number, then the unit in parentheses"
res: 23.0 (mm)
